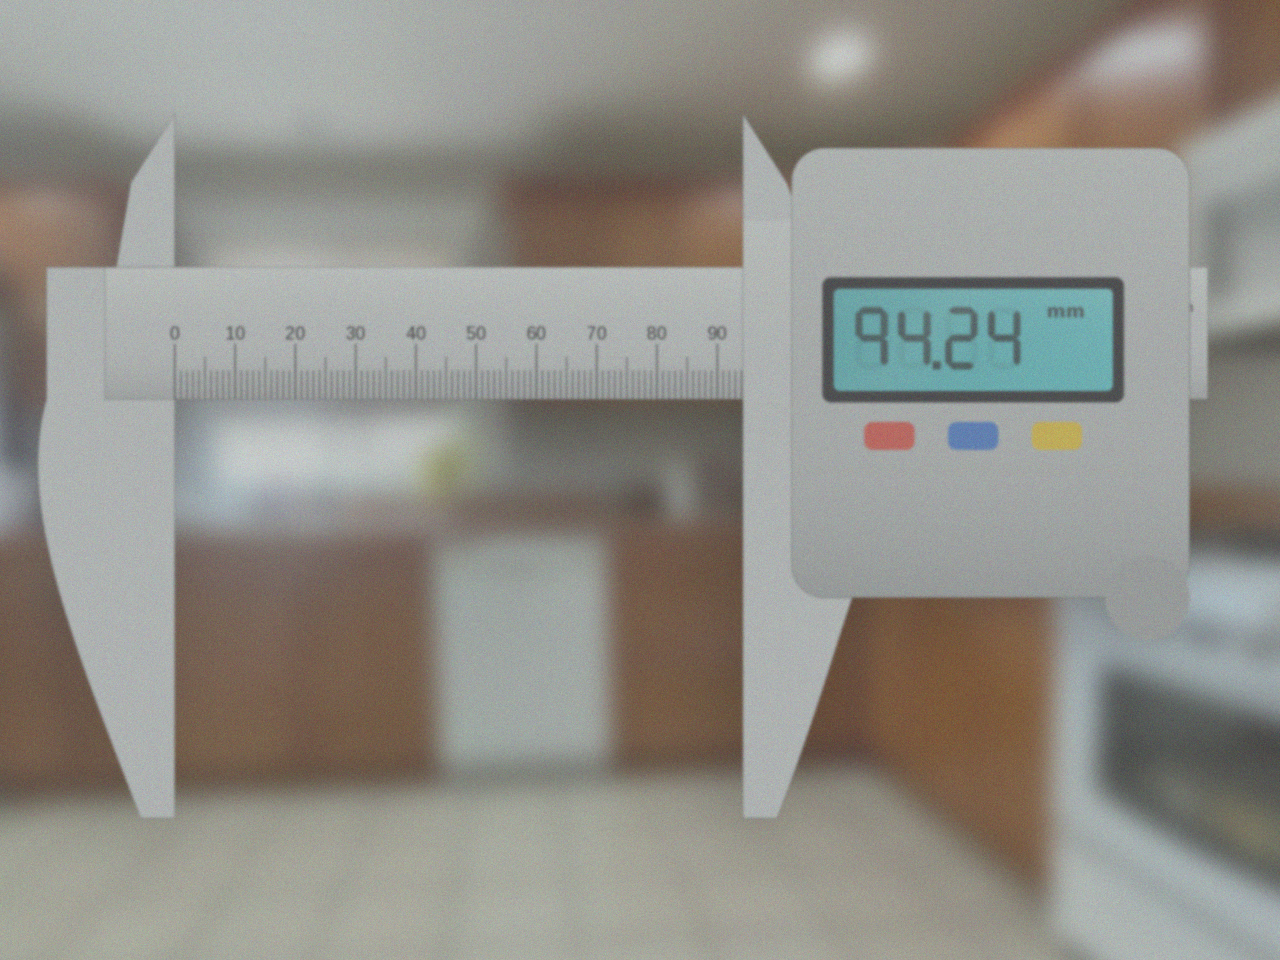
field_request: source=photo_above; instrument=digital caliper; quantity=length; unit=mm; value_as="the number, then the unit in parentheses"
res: 94.24 (mm)
